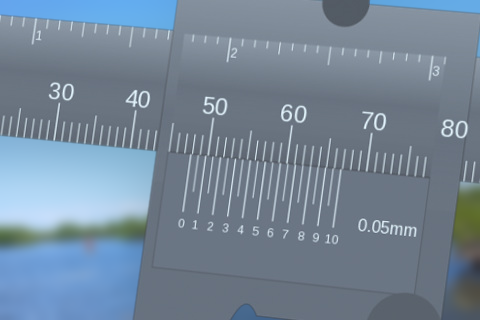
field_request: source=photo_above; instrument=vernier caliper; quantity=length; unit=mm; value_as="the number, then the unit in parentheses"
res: 47.8 (mm)
